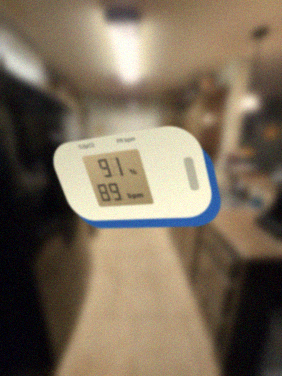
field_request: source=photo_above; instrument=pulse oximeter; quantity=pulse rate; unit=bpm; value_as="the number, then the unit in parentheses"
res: 89 (bpm)
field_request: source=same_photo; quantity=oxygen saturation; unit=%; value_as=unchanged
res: 91 (%)
